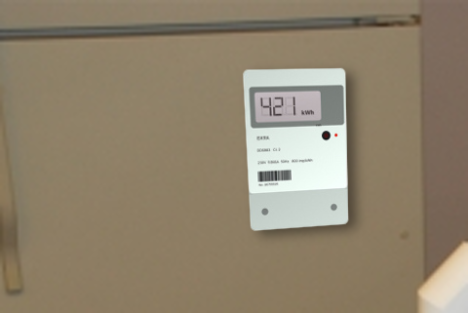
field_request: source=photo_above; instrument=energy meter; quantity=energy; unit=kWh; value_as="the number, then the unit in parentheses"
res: 421 (kWh)
